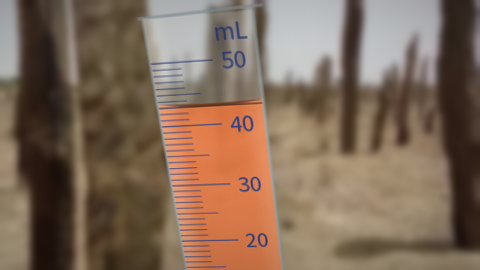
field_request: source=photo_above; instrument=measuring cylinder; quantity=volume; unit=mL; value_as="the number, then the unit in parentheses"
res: 43 (mL)
